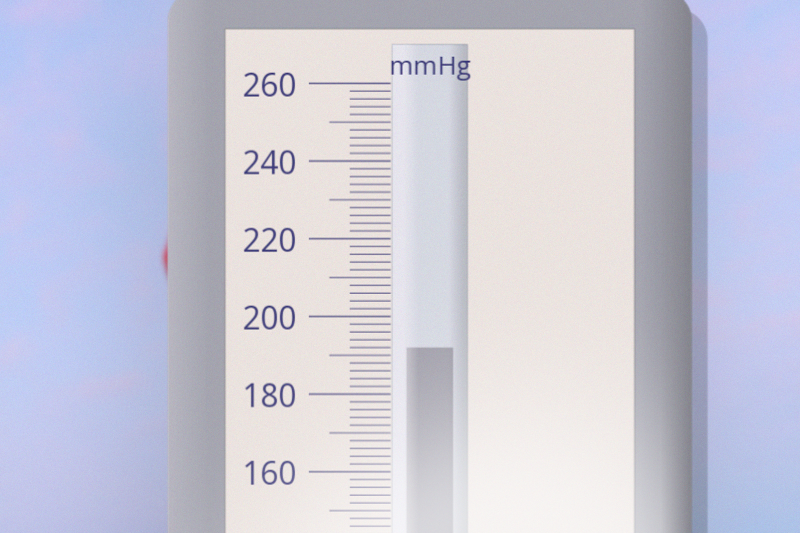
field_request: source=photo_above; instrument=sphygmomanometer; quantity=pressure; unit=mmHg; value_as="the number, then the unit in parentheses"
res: 192 (mmHg)
